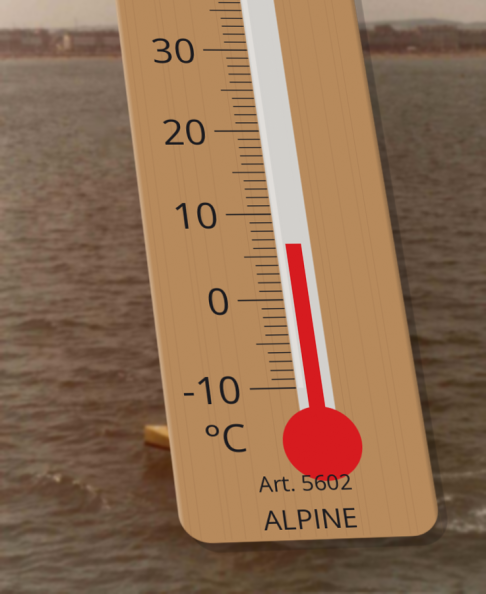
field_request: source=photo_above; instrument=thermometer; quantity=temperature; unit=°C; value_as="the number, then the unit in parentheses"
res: 6.5 (°C)
